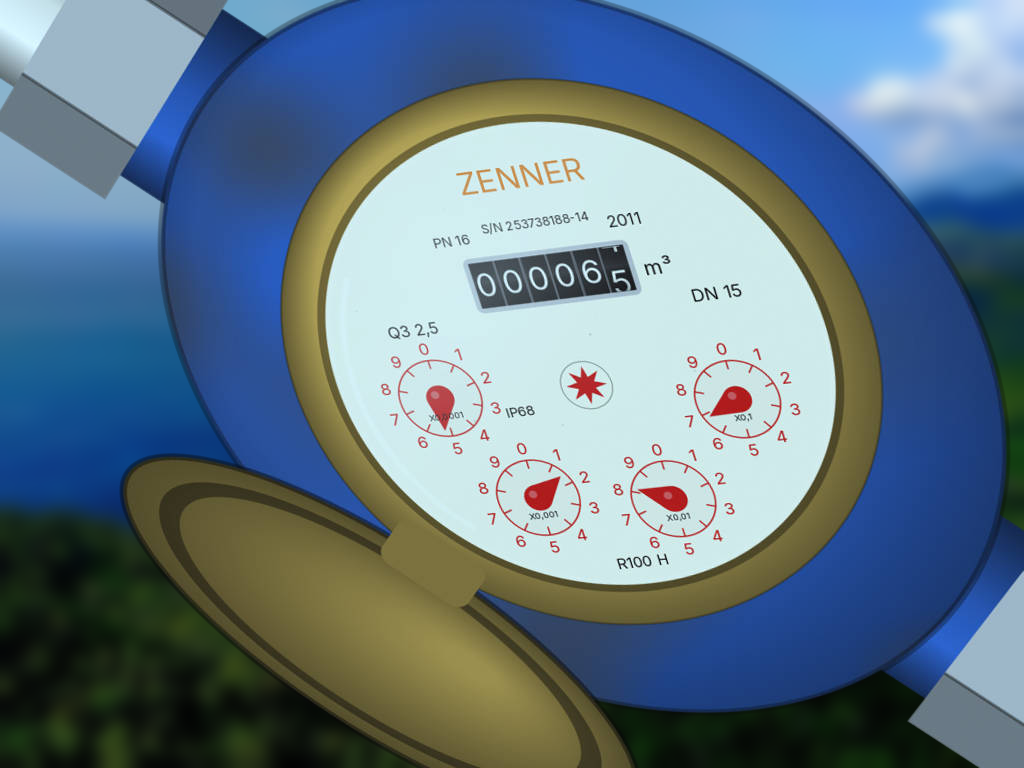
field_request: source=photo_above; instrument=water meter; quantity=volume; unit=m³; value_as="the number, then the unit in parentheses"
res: 64.6815 (m³)
